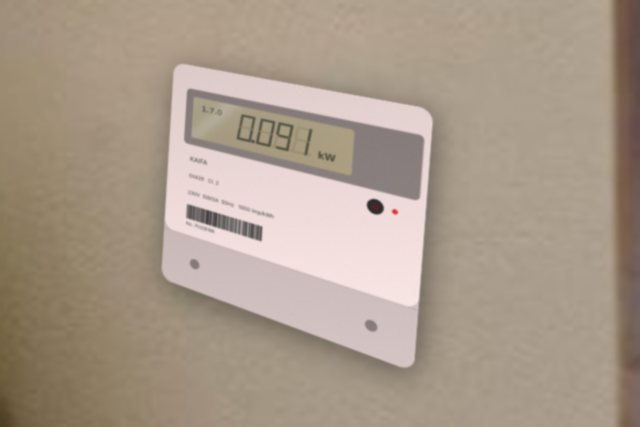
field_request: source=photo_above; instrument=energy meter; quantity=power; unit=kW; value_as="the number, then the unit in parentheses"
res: 0.091 (kW)
